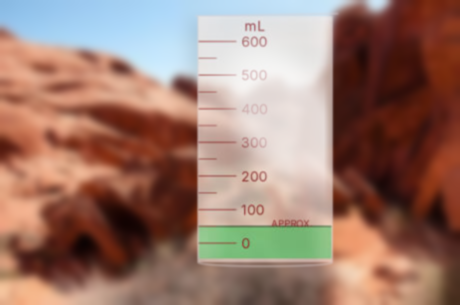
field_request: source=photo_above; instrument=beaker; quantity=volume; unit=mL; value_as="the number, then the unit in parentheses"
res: 50 (mL)
